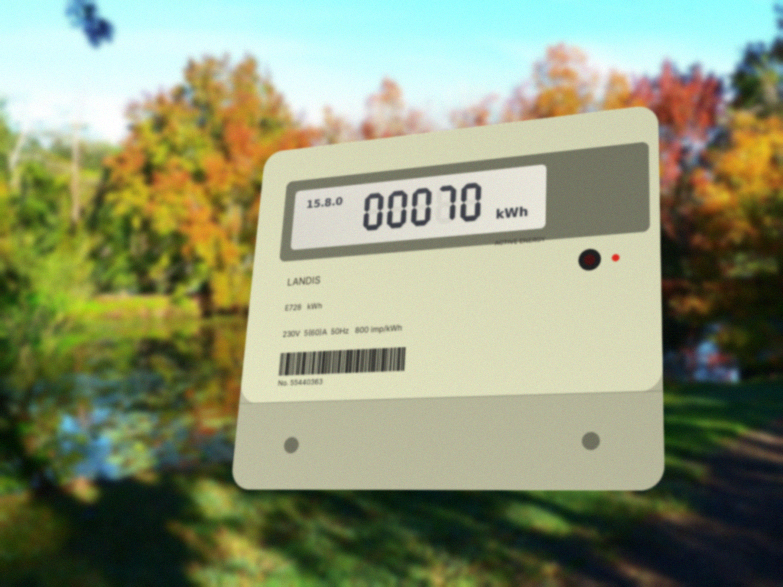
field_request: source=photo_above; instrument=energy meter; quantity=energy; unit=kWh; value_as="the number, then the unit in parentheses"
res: 70 (kWh)
